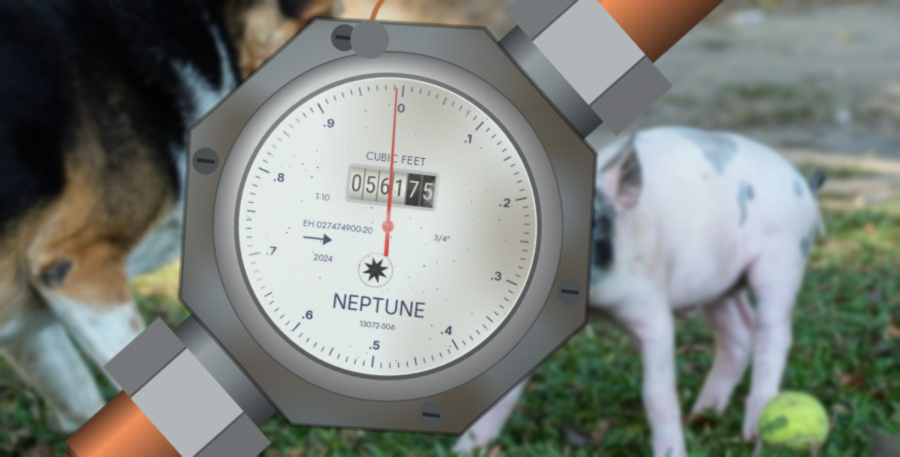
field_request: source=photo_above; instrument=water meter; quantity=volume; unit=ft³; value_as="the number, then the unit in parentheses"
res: 56174.99 (ft³)
